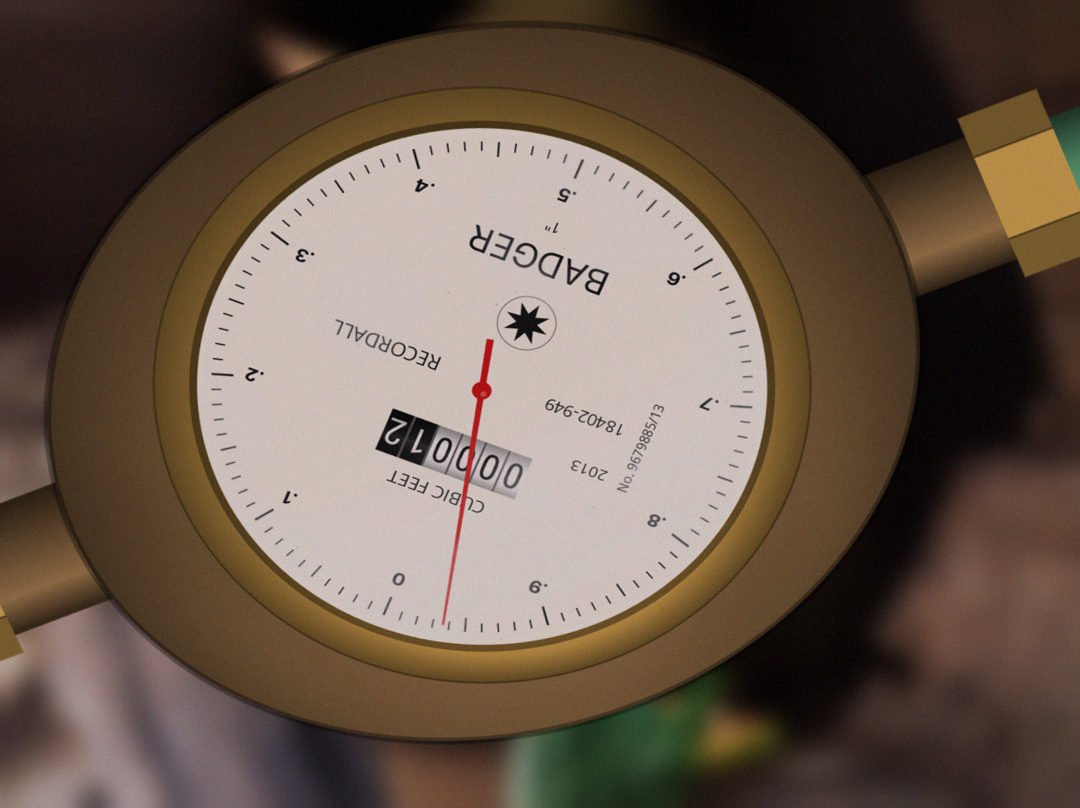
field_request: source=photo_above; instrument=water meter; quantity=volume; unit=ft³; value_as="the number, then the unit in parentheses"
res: 11.96 (ft³)
